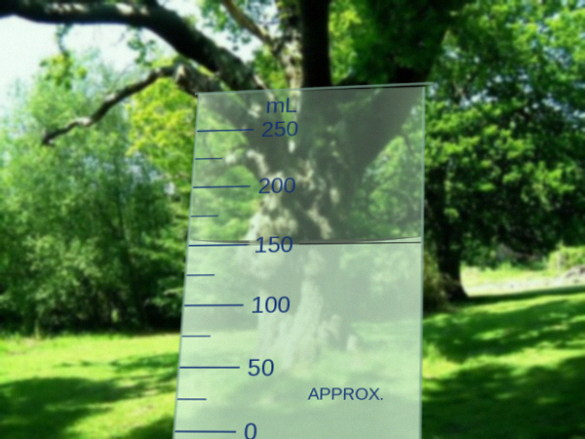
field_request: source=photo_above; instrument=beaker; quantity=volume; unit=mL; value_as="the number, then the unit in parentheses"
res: 150 (mL)
